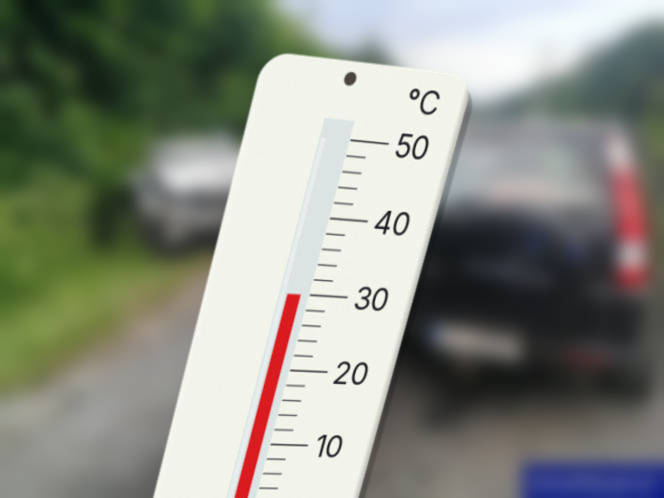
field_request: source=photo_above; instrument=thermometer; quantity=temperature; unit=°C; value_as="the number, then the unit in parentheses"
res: 30 (°C)
